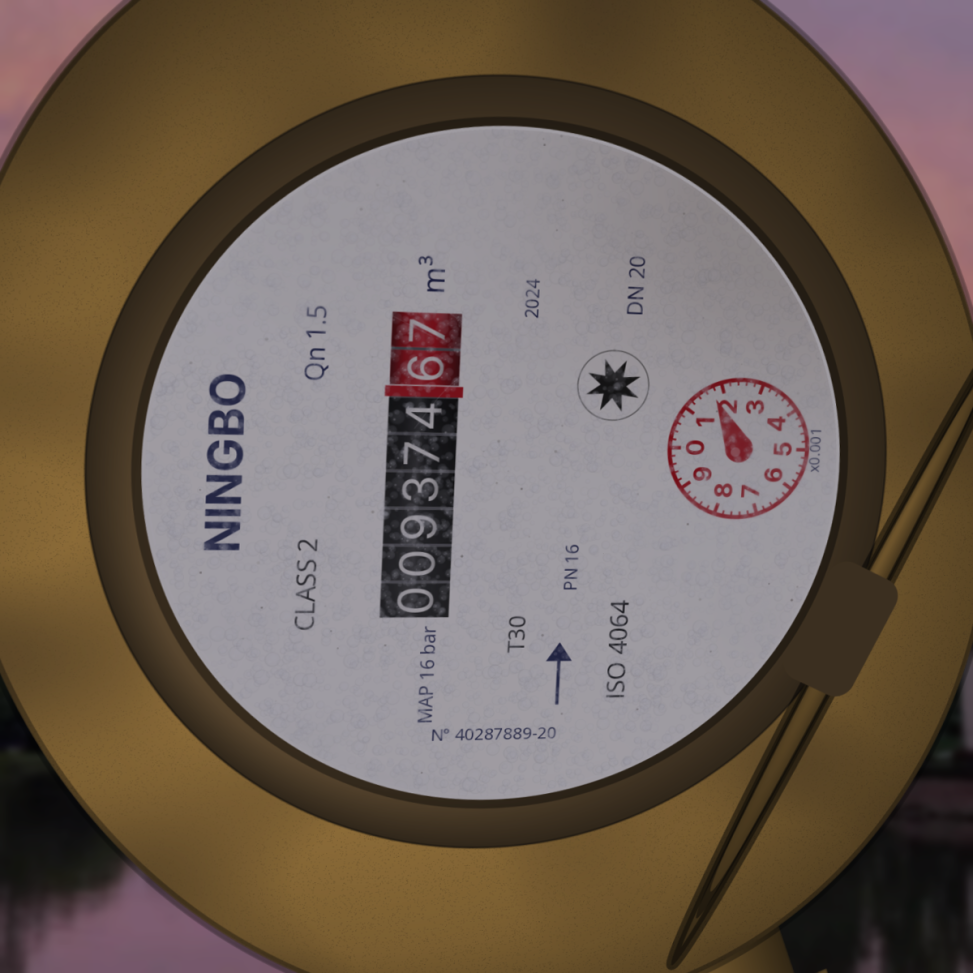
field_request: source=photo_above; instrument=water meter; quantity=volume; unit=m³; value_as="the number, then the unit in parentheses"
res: 9374.671 (m³)
